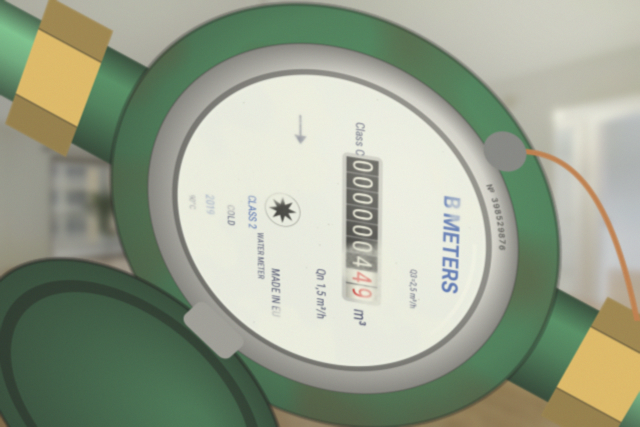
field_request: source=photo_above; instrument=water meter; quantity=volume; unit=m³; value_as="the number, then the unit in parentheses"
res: 4.49 (m³)
